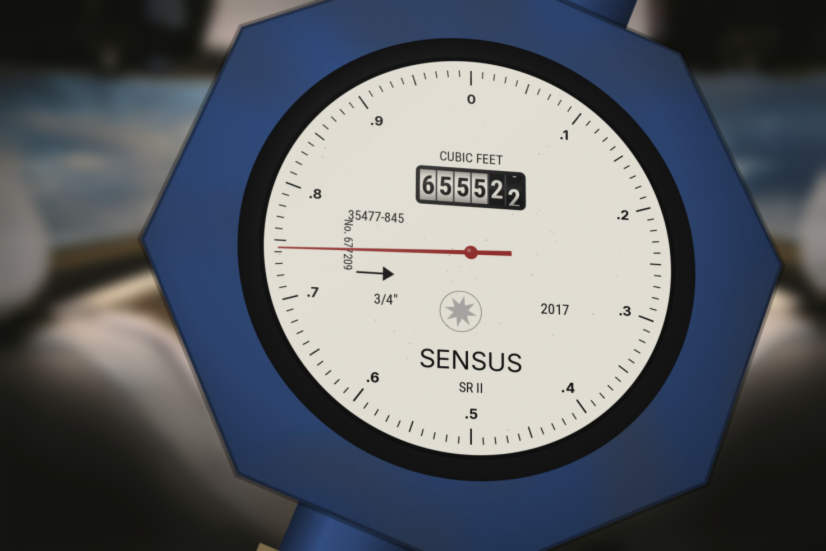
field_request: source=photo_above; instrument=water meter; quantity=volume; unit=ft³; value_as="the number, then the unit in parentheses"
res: 655521.74 (ft³)
